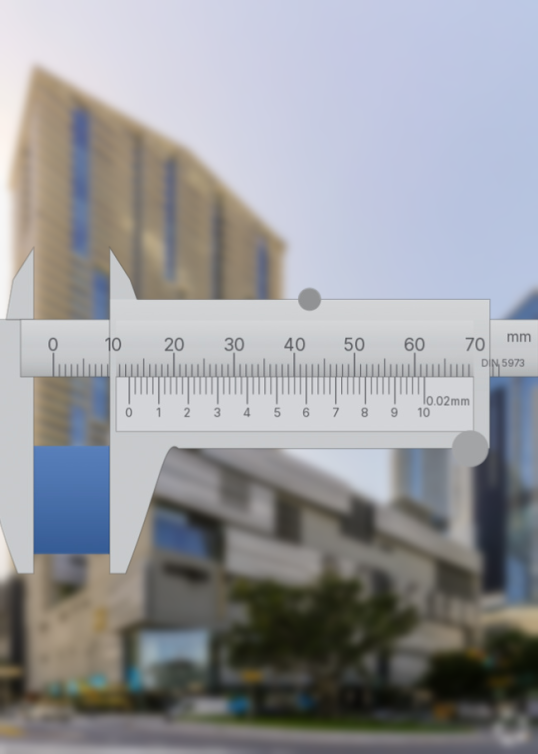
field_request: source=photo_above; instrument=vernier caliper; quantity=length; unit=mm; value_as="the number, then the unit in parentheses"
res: 12.6 (mm)
